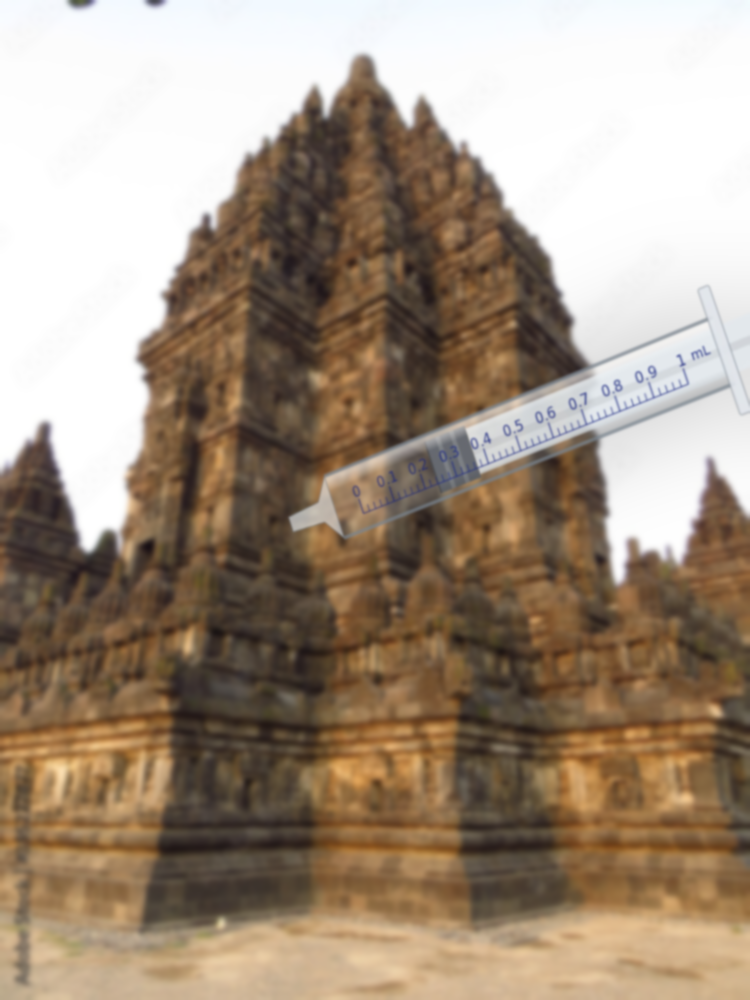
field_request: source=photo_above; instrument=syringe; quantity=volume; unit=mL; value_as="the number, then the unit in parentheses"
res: 0.24 (mL)
